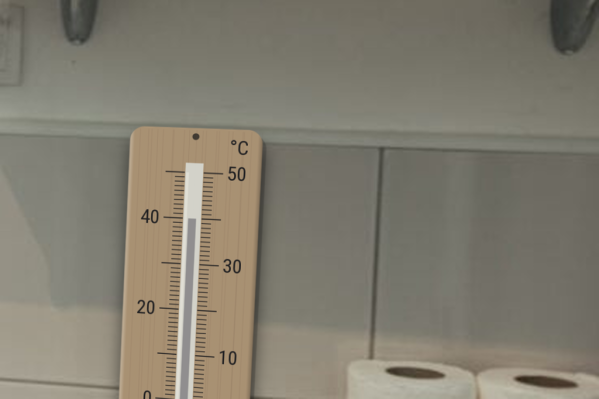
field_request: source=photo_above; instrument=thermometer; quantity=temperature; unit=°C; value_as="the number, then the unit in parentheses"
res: 40 (°C)
